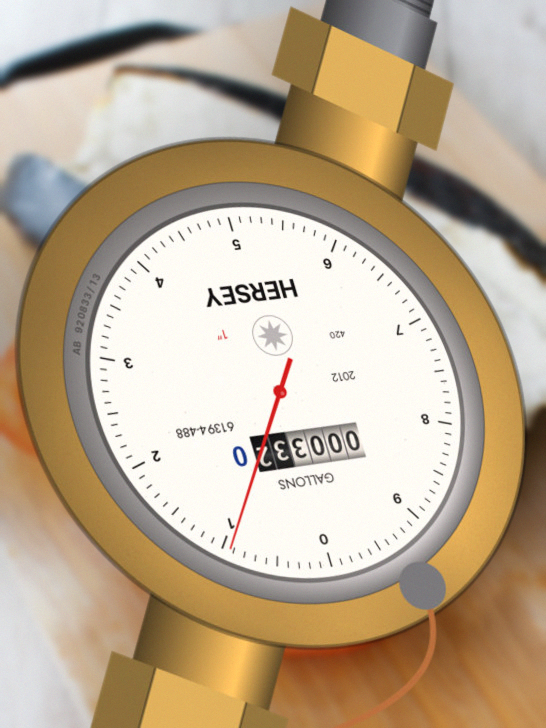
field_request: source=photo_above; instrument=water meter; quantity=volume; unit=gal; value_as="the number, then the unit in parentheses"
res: 3320.9 (gal)
